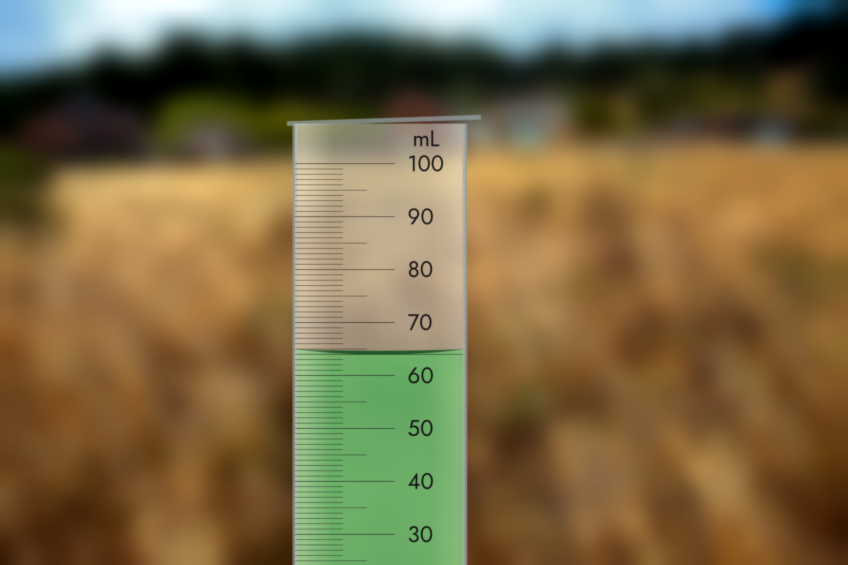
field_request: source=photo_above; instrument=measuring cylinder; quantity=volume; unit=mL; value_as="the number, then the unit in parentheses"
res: 64 (mL)
